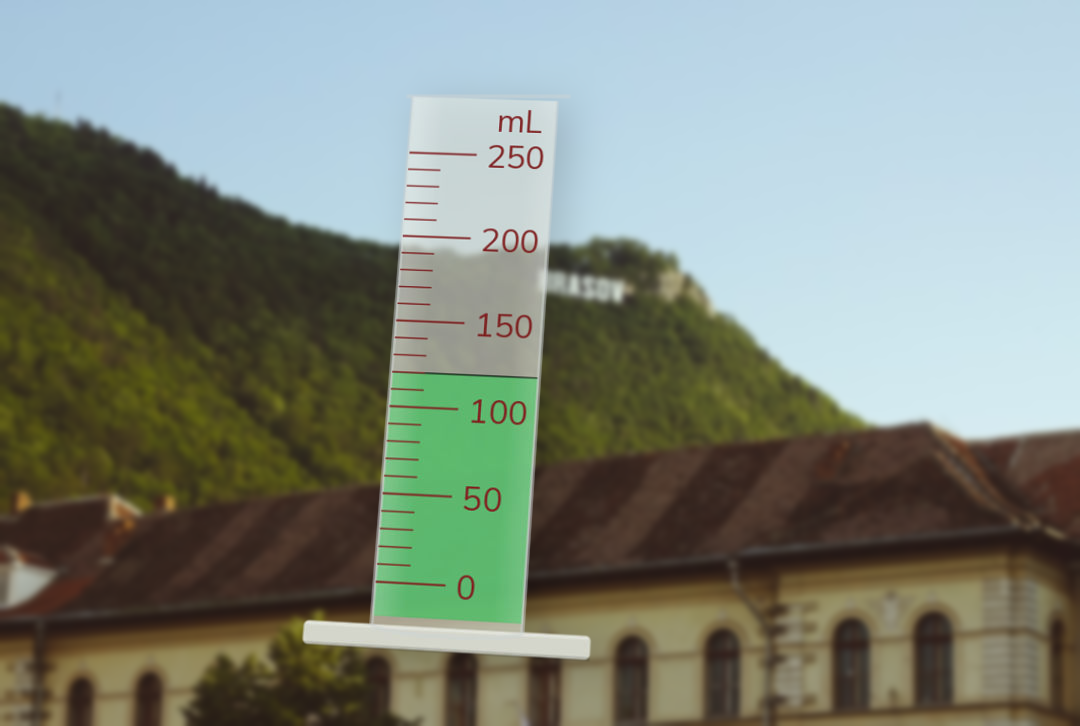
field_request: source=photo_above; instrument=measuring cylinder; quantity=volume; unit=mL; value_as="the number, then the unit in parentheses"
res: 120 (mL)
